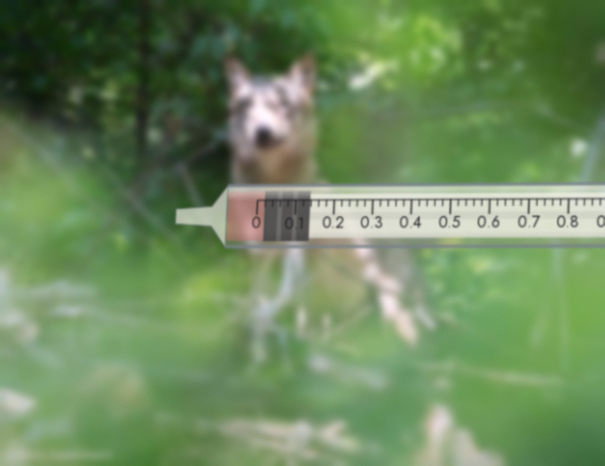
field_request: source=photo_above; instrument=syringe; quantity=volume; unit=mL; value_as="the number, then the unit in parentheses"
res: 0.02 (mL)
